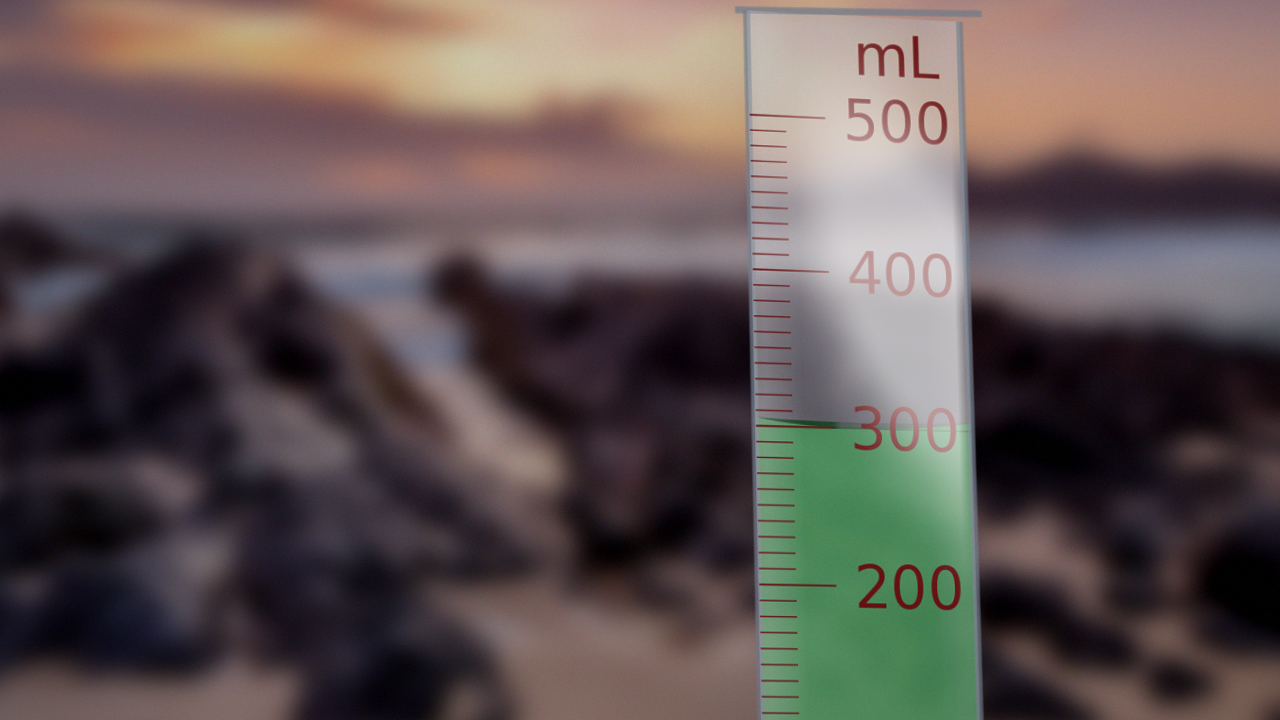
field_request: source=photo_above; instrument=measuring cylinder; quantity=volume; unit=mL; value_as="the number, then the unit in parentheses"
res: 300 (mL)
